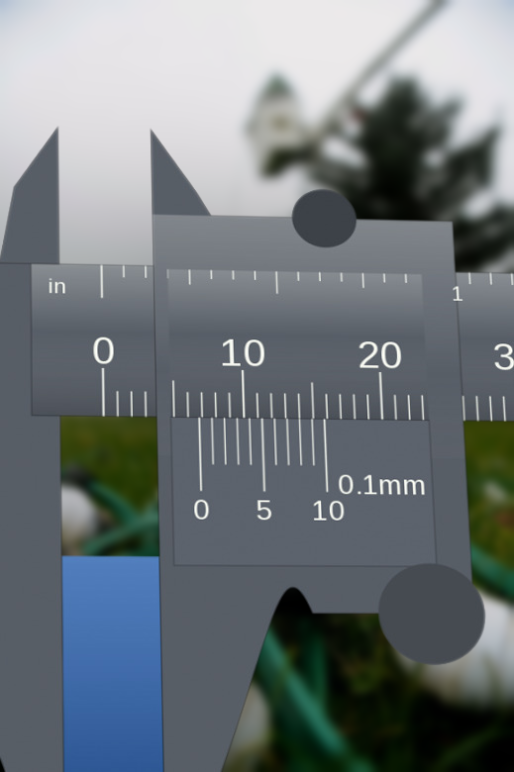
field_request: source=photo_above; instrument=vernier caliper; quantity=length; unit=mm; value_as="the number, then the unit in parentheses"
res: 6.8 (mm)
